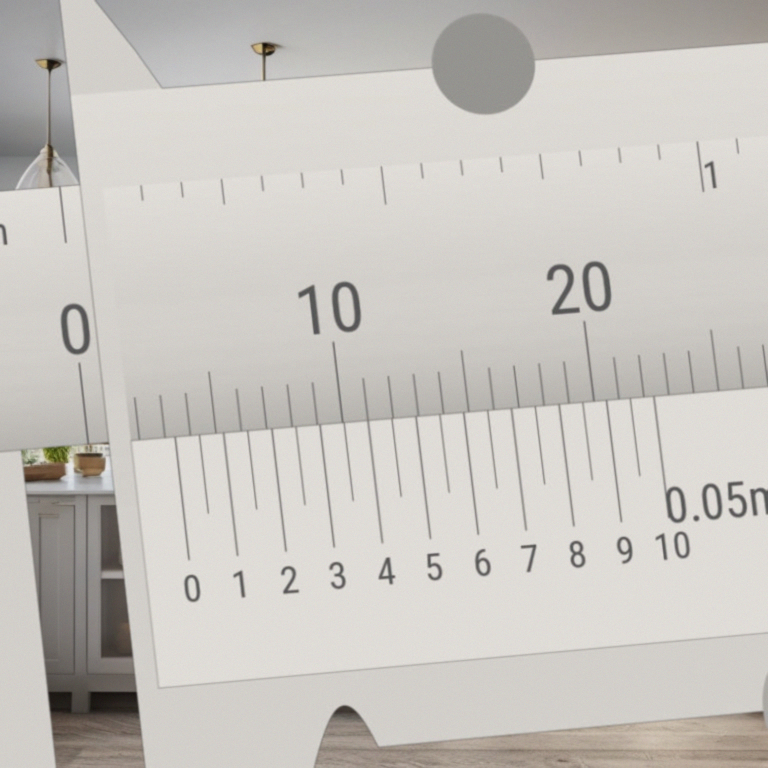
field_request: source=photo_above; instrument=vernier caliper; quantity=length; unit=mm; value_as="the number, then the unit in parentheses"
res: 3.4 (mm)
